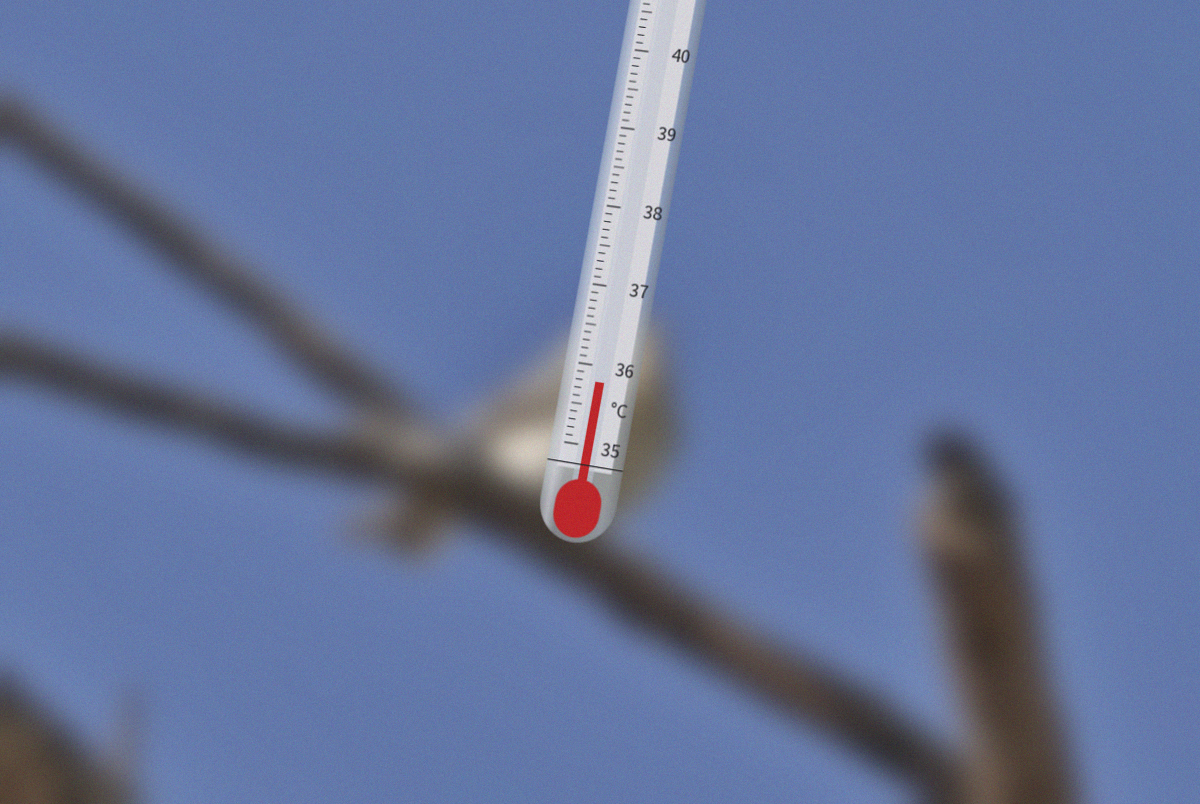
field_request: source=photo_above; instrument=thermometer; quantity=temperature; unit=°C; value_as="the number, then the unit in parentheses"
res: 35.8 (°C)
